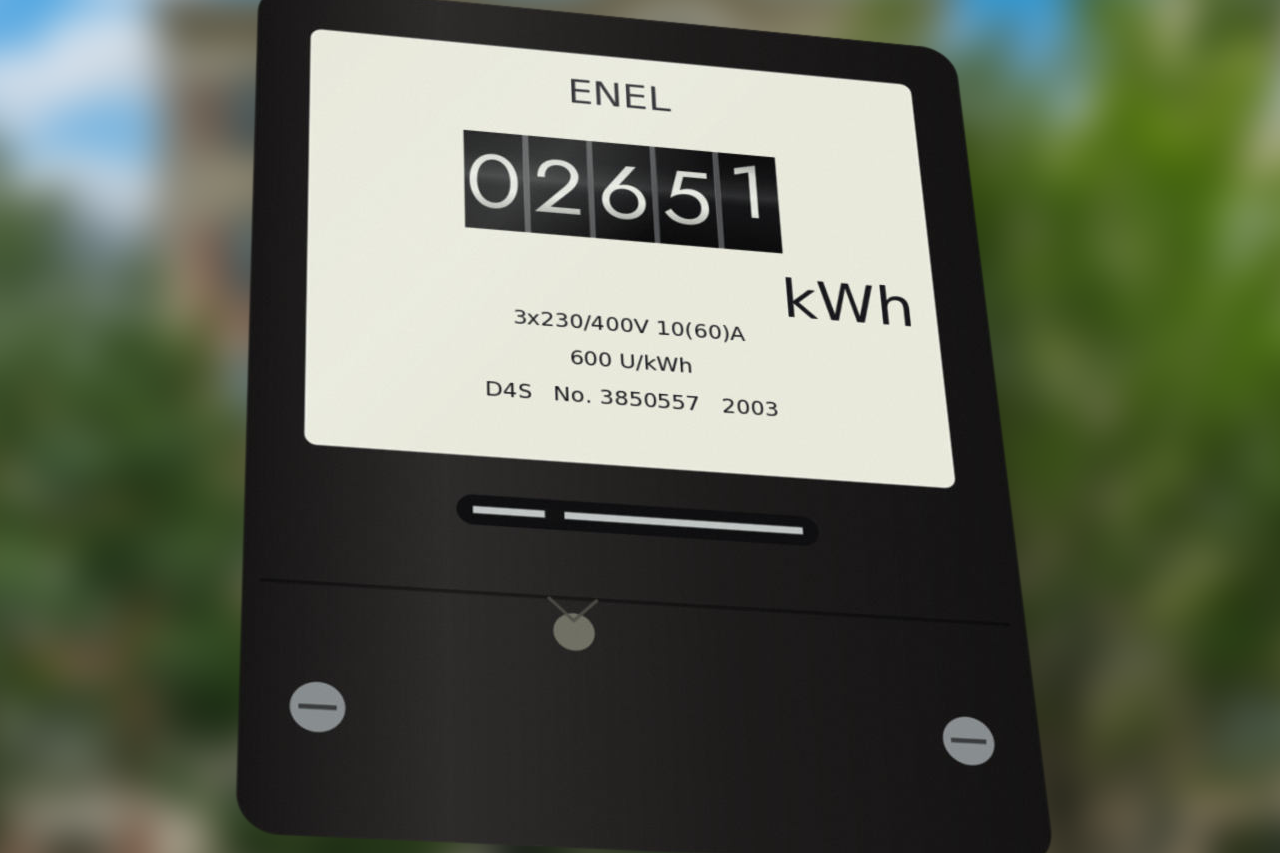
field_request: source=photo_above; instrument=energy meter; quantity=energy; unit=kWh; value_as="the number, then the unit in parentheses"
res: 2651 (kWh)
